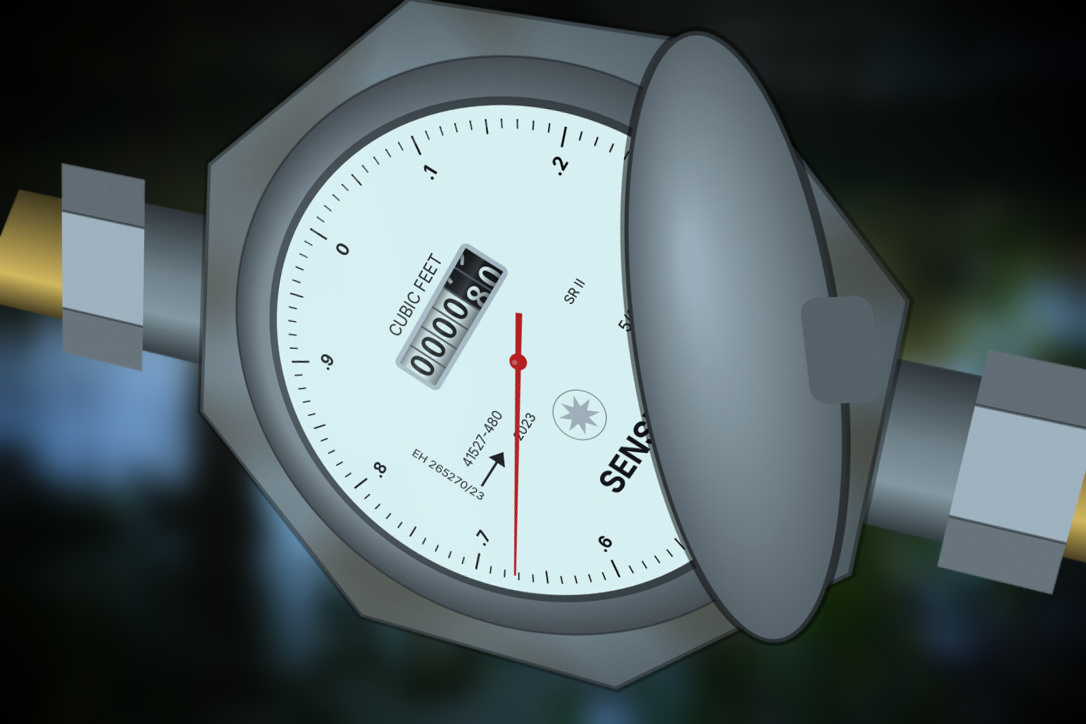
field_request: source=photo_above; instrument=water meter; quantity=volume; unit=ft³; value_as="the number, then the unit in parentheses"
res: 79.67 (ft³)
